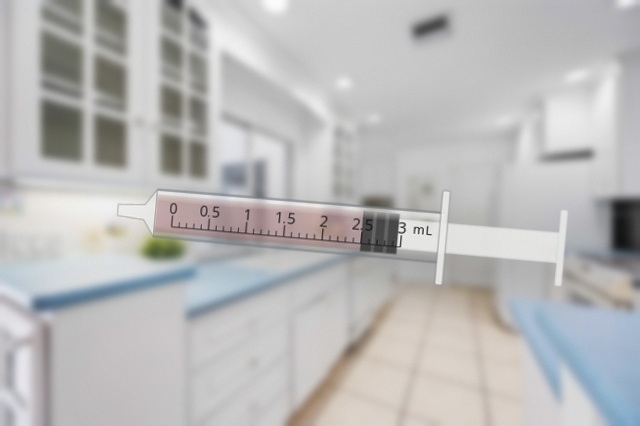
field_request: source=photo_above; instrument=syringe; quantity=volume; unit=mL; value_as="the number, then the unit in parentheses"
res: 2.5 (mL)
